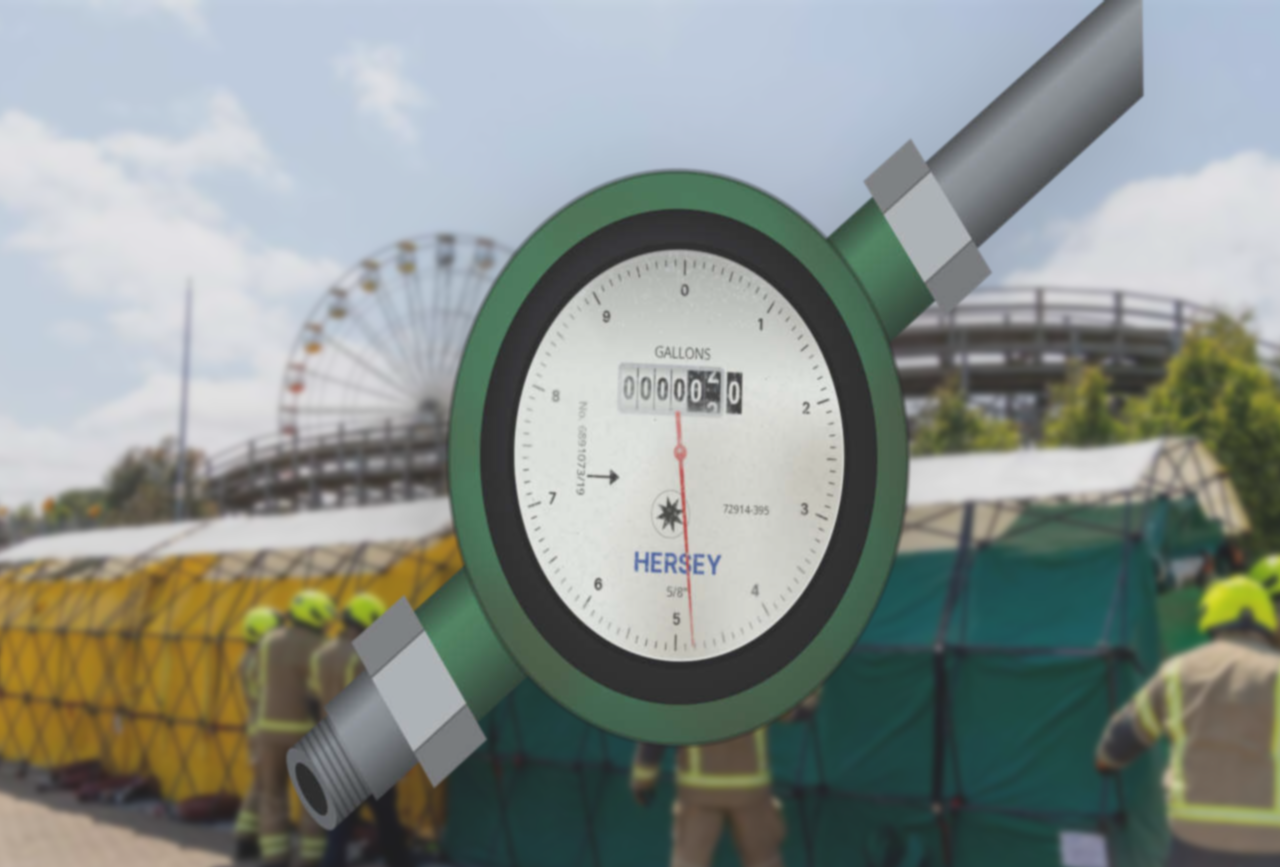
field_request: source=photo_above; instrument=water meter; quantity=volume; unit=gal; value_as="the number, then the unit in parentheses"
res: 24.8 (gal)
